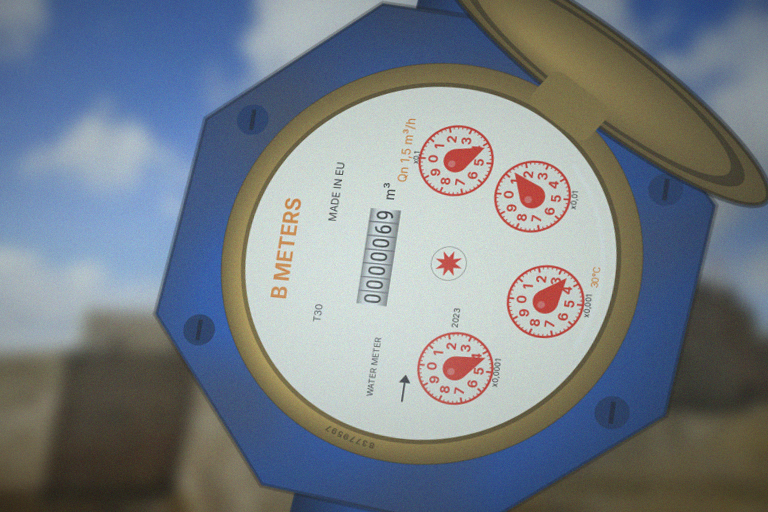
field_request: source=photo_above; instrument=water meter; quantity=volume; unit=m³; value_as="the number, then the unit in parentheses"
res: 69.4134 (m³)
